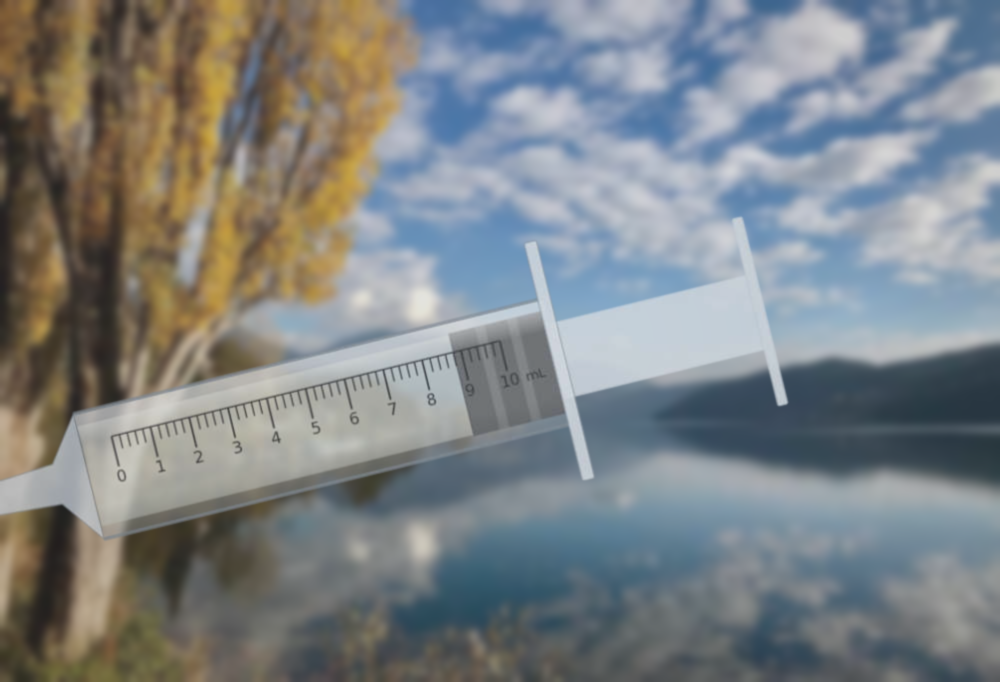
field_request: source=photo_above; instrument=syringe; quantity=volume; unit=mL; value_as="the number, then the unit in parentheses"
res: 8.8 (mL)
